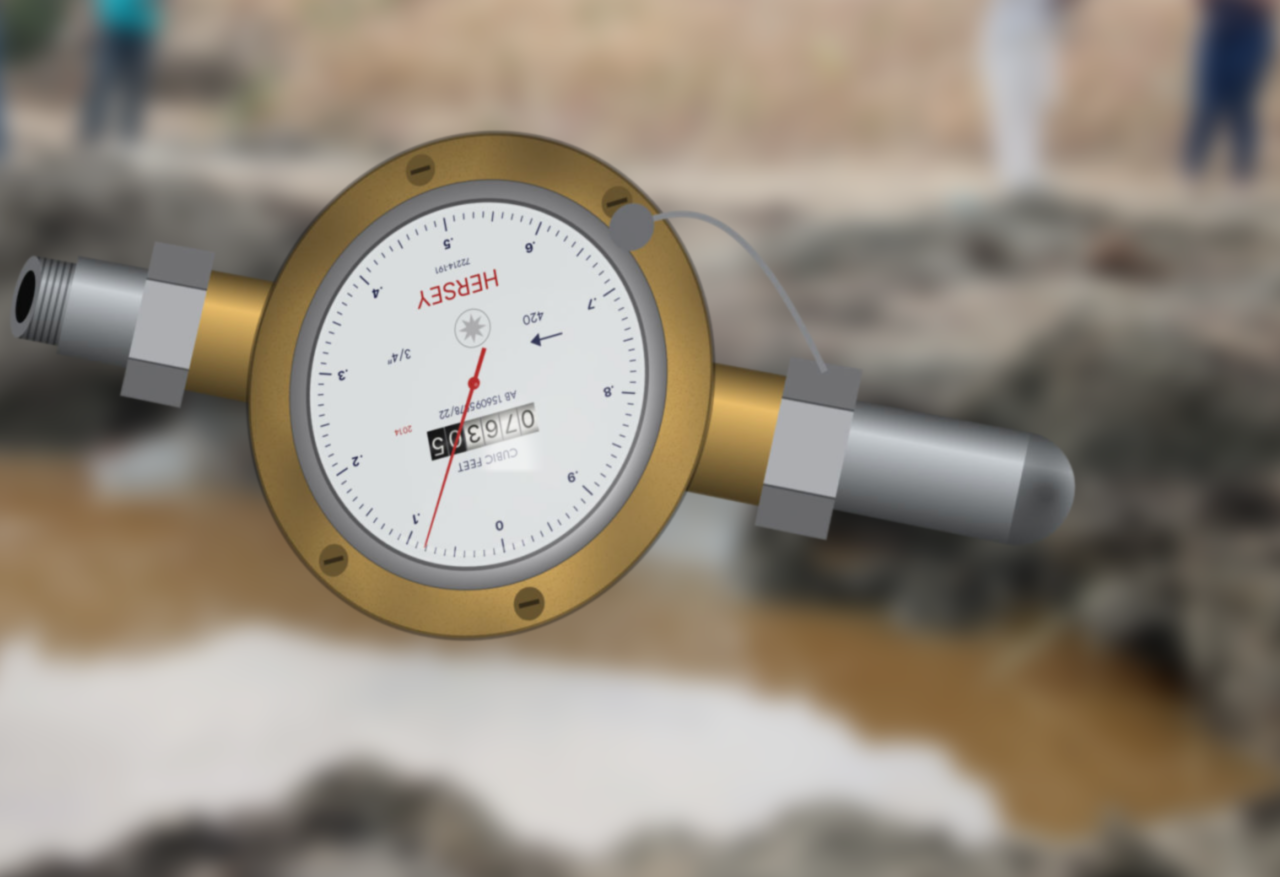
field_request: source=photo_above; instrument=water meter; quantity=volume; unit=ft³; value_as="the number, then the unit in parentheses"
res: 76305.08 (ft³)
